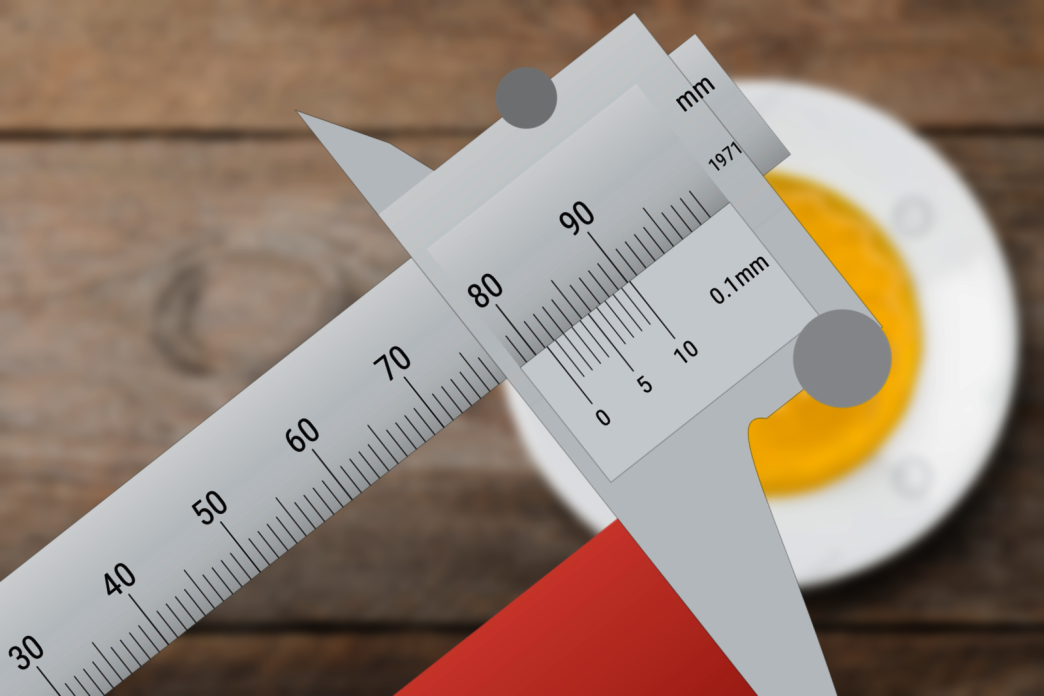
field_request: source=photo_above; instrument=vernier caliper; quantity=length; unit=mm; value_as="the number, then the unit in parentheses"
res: 81.2 (mm)
